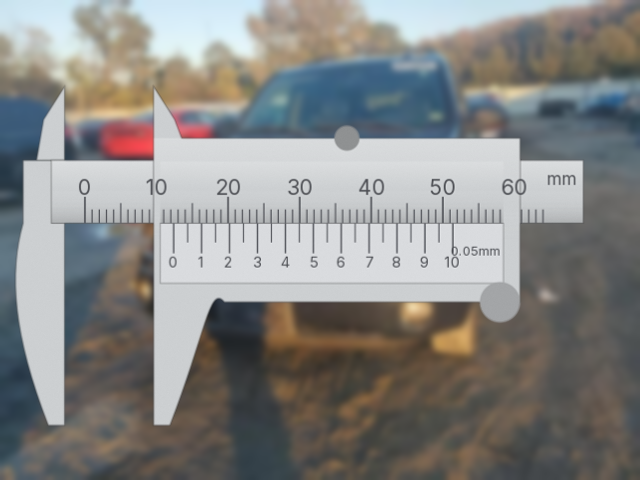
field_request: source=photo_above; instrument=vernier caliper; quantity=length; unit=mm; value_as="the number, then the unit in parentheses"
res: 12.4 (mm)
